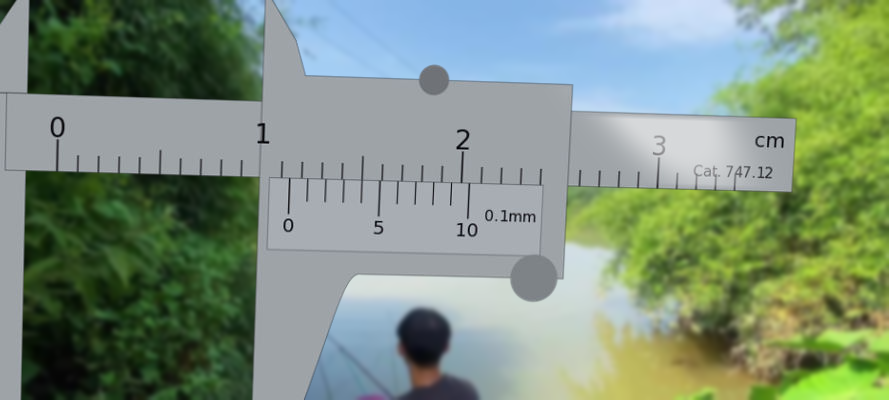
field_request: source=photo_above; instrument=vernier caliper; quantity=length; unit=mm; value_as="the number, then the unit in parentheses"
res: 11.4 (mm)
